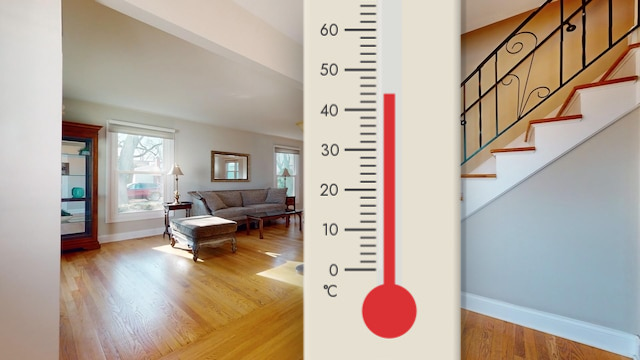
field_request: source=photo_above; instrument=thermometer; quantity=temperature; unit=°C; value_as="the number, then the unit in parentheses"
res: 44 (°C)
